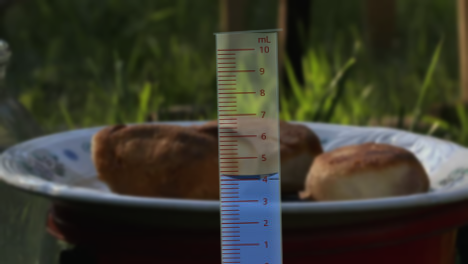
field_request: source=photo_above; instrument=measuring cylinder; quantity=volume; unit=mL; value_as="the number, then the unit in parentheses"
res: 4 (mL)
